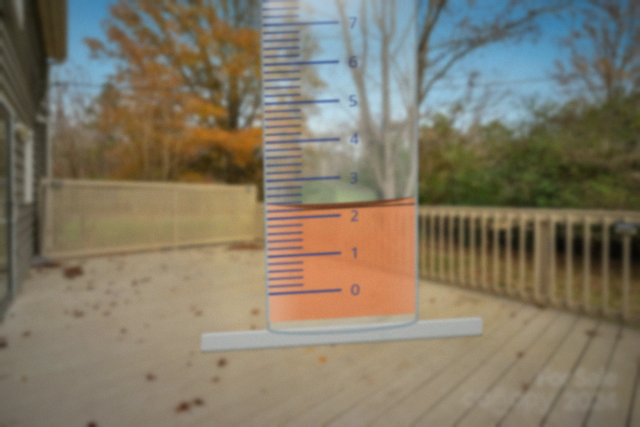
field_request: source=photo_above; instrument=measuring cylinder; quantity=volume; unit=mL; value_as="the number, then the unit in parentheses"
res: 2.2 (mL)
